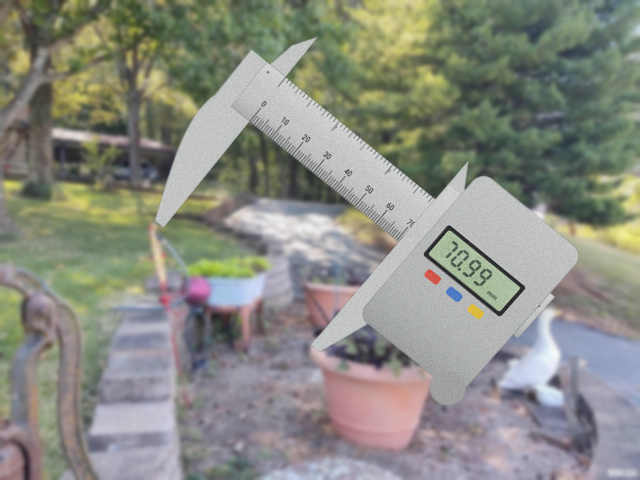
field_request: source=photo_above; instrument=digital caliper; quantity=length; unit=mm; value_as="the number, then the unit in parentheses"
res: 70.99 (mm)
